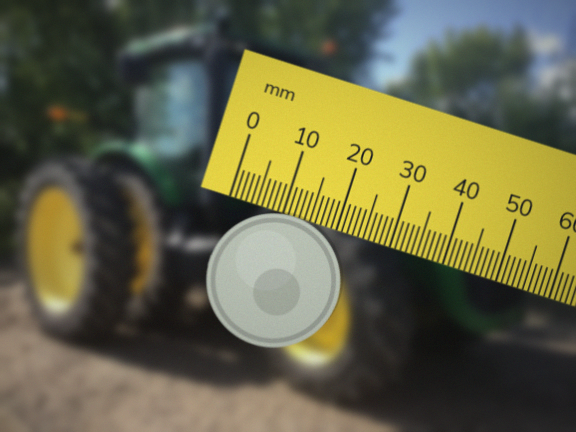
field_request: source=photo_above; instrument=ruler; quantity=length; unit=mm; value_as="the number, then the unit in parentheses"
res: 24 (mm)
